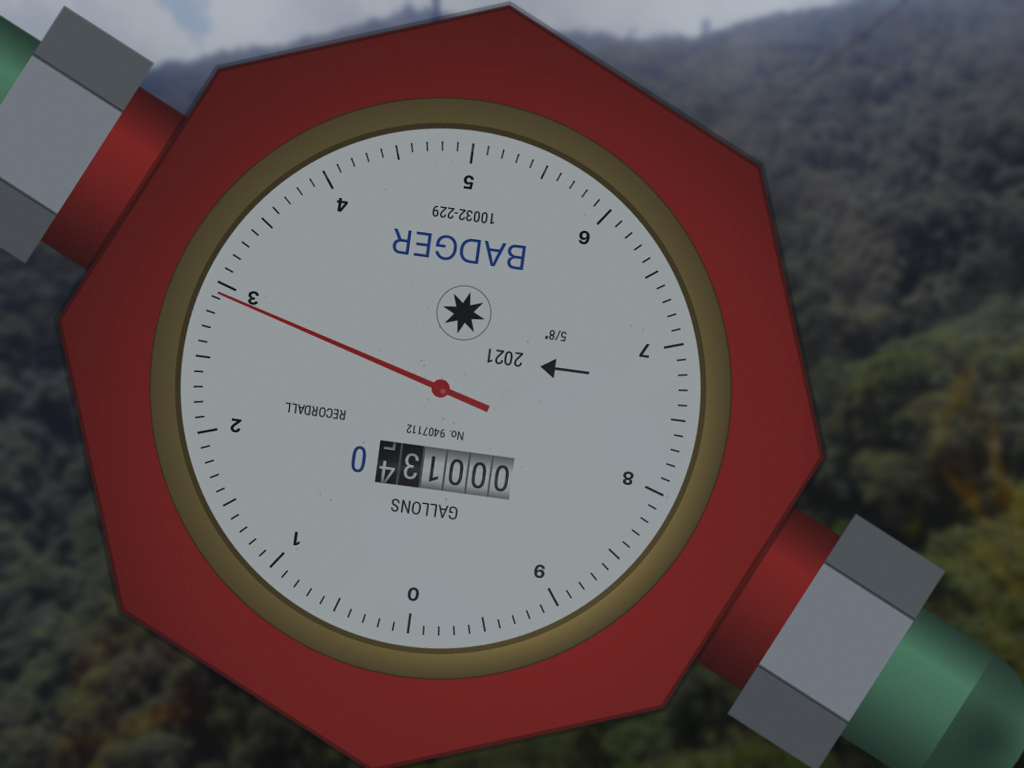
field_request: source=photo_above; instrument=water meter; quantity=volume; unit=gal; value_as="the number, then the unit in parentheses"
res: 1342.9 (gal)
